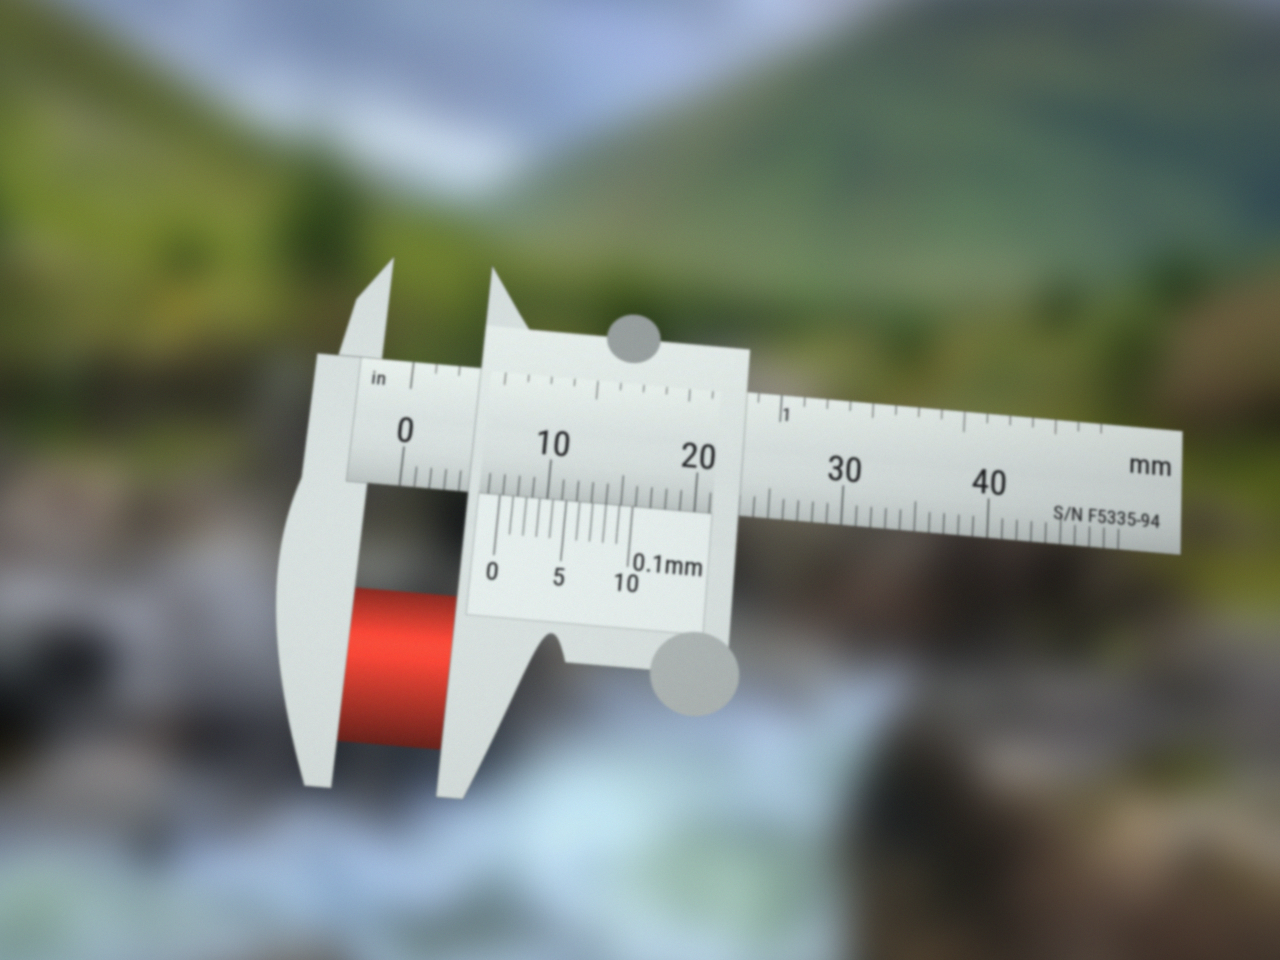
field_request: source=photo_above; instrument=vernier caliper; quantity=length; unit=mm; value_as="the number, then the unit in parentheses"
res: 6.8 (mm)
